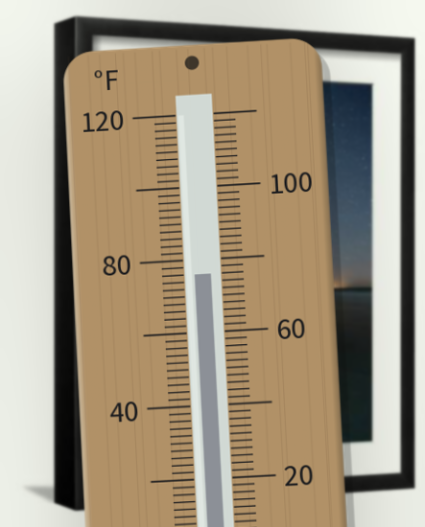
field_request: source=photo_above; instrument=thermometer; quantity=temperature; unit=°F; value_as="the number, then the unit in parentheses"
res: 76 (°F)
